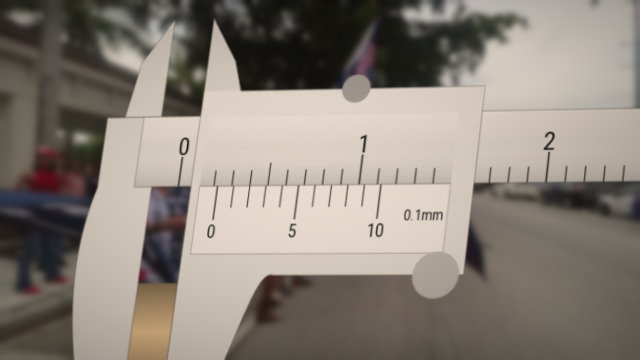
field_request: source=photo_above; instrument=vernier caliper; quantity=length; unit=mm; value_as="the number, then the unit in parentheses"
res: 2.2 (mm)
